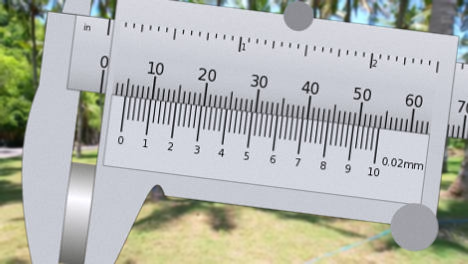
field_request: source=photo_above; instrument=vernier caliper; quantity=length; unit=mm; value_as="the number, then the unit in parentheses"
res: 4.8 (mm)
